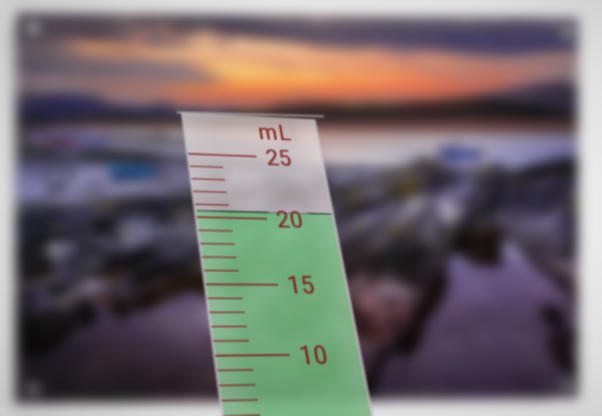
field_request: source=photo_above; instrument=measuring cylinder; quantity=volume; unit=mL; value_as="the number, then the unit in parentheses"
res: 20.5 (mL)
